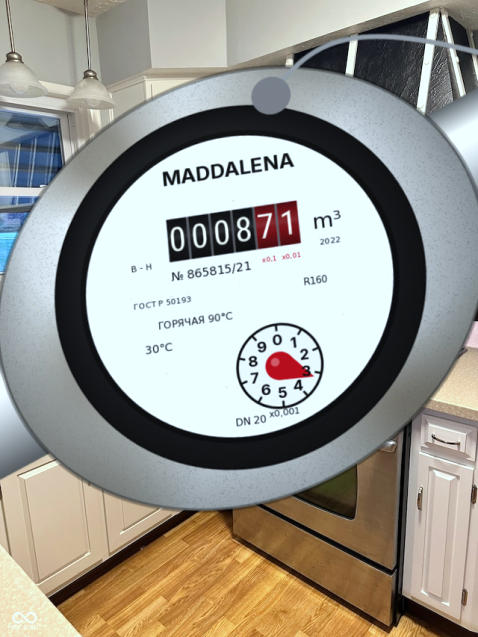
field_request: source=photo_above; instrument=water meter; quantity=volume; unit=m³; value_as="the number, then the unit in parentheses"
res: 8.713 (m³)
